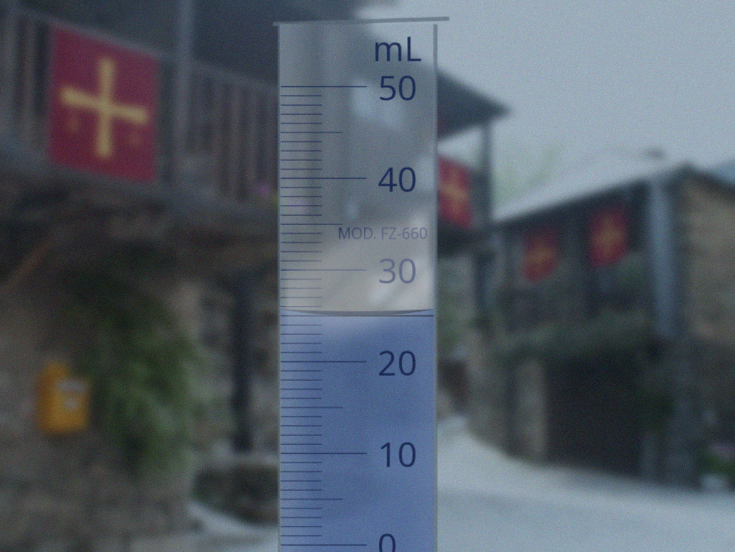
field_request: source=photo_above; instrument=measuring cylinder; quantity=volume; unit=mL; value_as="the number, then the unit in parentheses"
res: 25 (mL)
